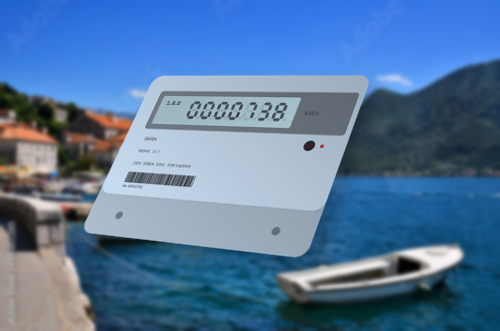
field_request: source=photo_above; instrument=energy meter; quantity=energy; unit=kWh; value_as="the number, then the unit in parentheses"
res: 738 (kWh)
